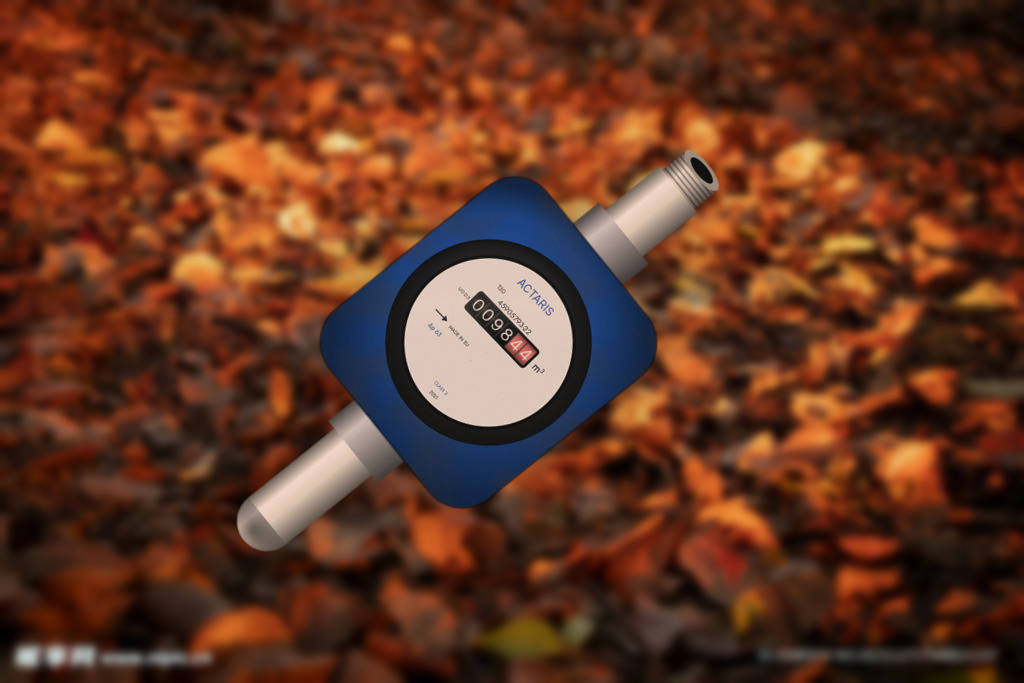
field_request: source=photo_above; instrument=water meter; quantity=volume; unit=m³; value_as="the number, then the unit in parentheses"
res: 98.44 (m³)
